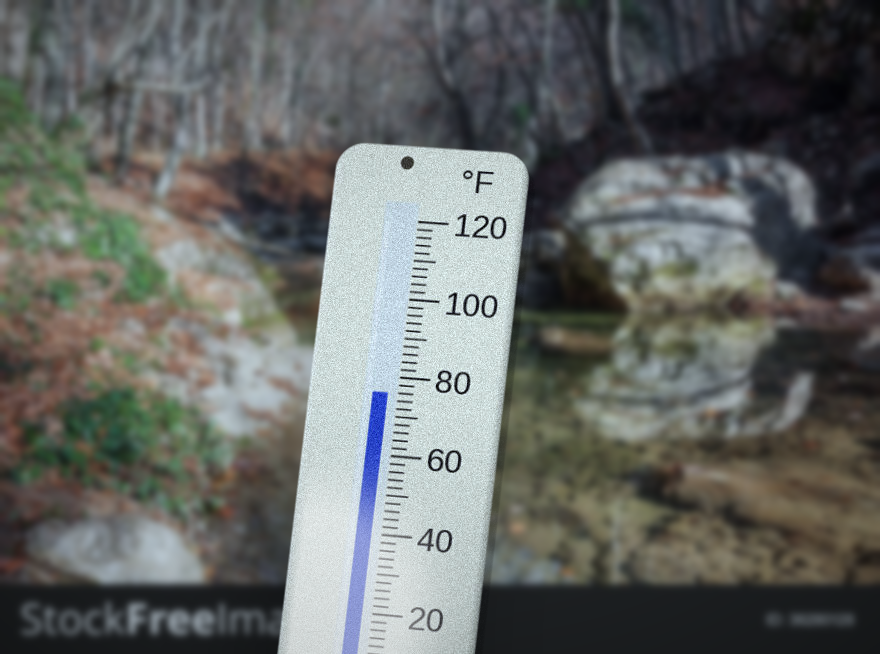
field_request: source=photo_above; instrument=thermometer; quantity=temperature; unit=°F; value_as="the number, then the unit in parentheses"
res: 76 (°F)
